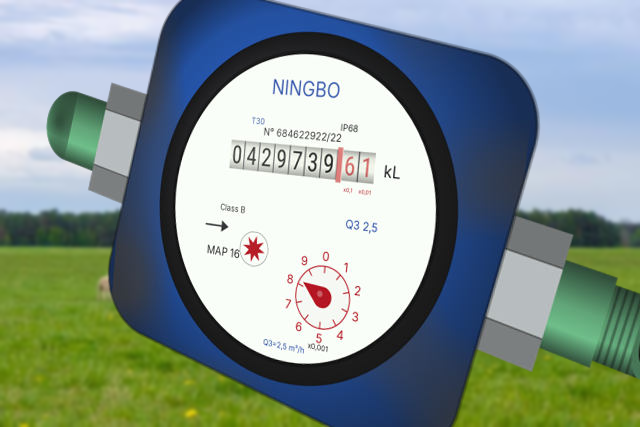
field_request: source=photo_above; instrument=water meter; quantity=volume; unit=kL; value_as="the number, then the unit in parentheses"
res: 429739.618 (kL)
